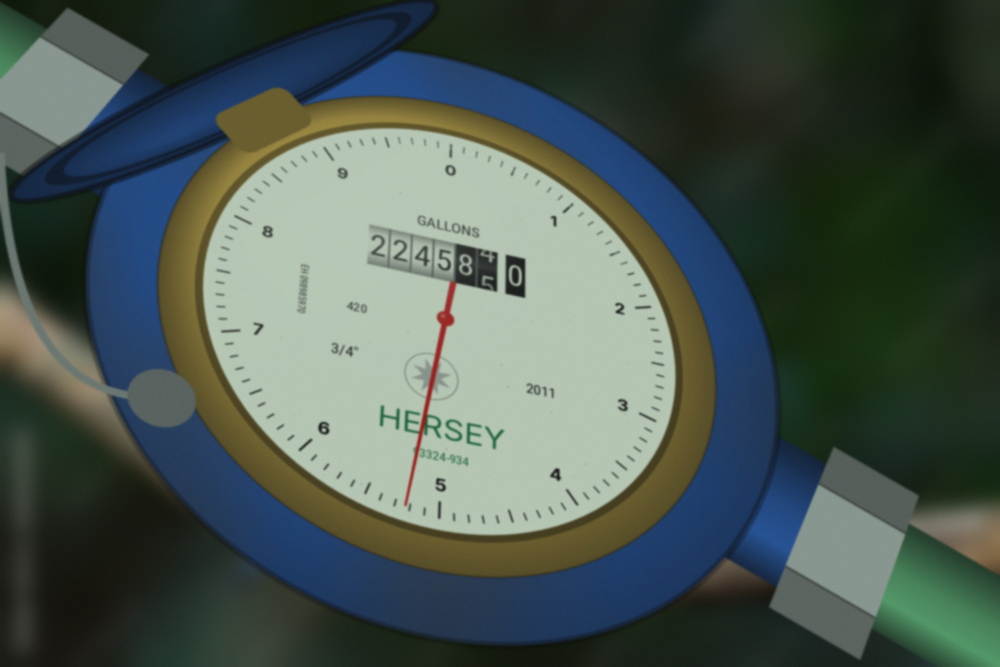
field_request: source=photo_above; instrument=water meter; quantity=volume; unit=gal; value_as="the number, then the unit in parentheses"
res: 2245845.2 (gal)
